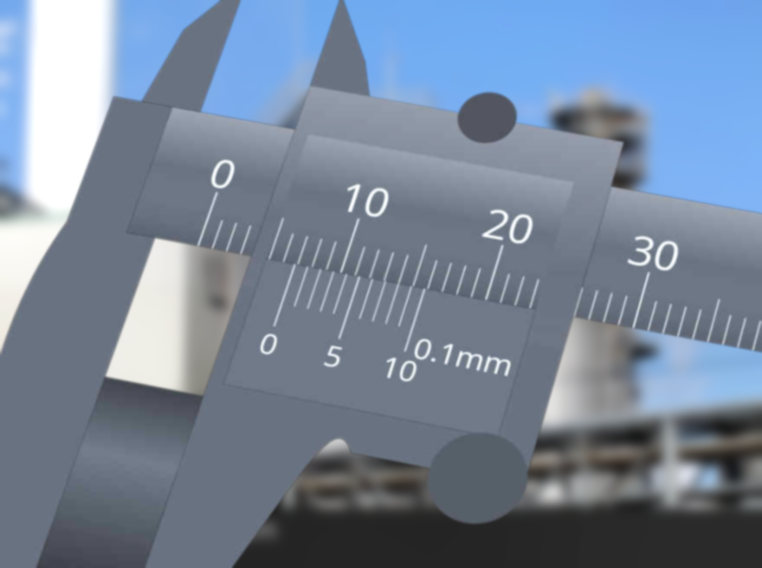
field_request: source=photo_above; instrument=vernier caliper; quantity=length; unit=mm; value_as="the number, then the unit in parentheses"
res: 6.8 (mm)
